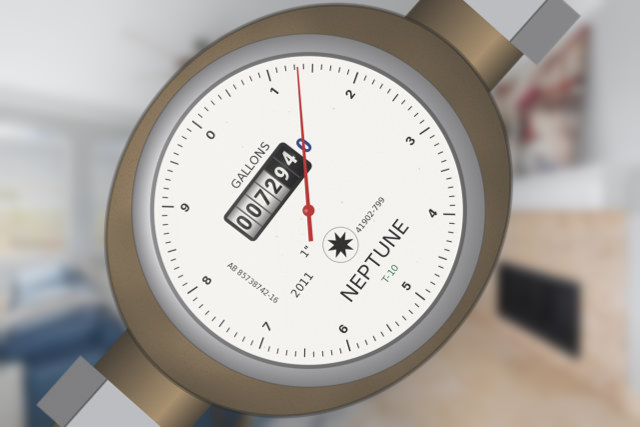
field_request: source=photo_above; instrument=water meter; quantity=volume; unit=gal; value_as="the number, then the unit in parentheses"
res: 72941.3 (gal)
